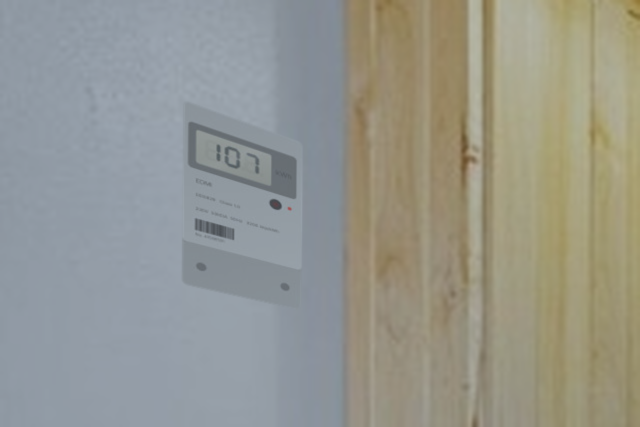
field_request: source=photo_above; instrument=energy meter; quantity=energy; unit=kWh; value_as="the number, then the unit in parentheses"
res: 107 (kWh)
